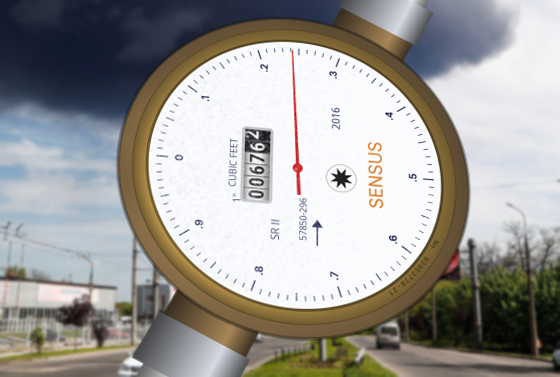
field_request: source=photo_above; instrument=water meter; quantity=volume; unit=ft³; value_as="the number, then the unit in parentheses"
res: 6762.24 (ft³)
